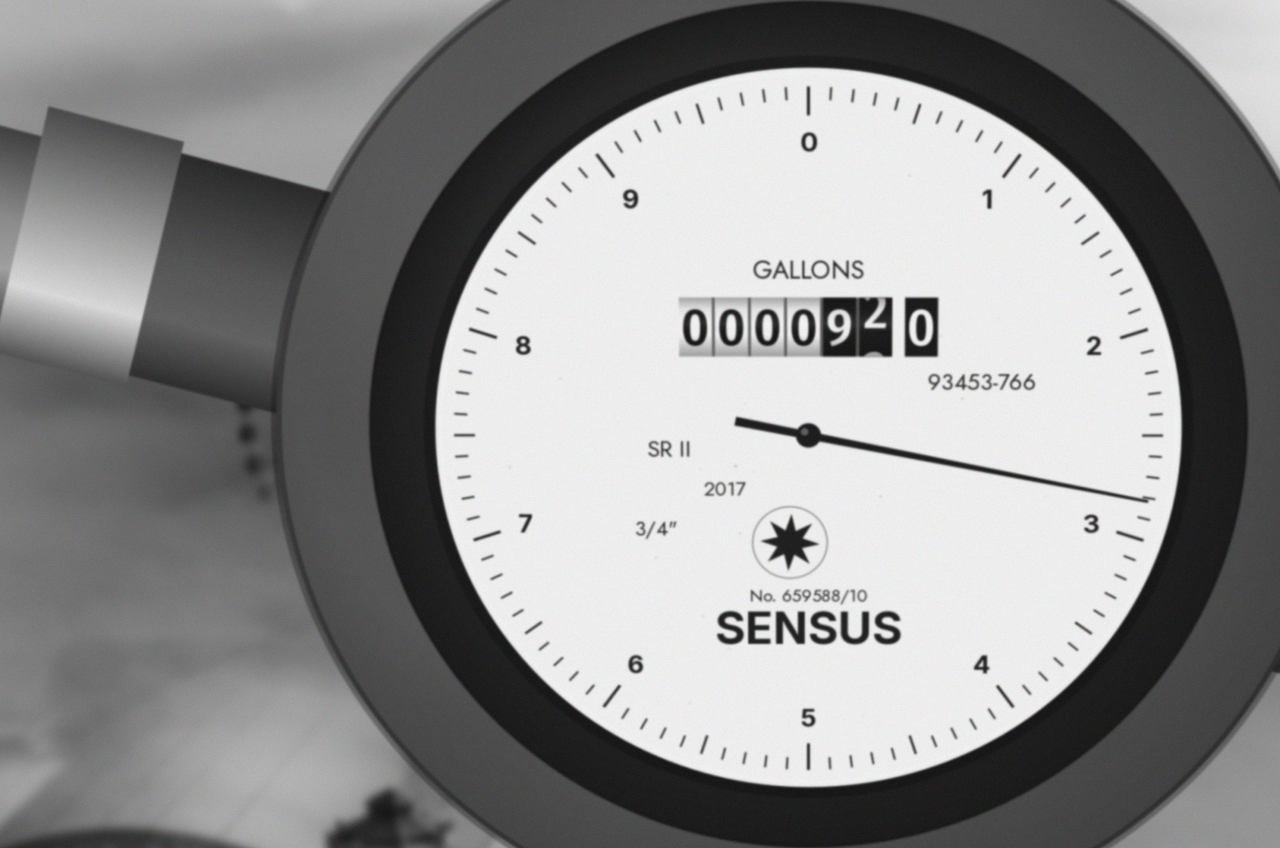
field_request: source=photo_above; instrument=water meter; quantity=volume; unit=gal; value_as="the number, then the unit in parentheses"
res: 922.8 (gal)
